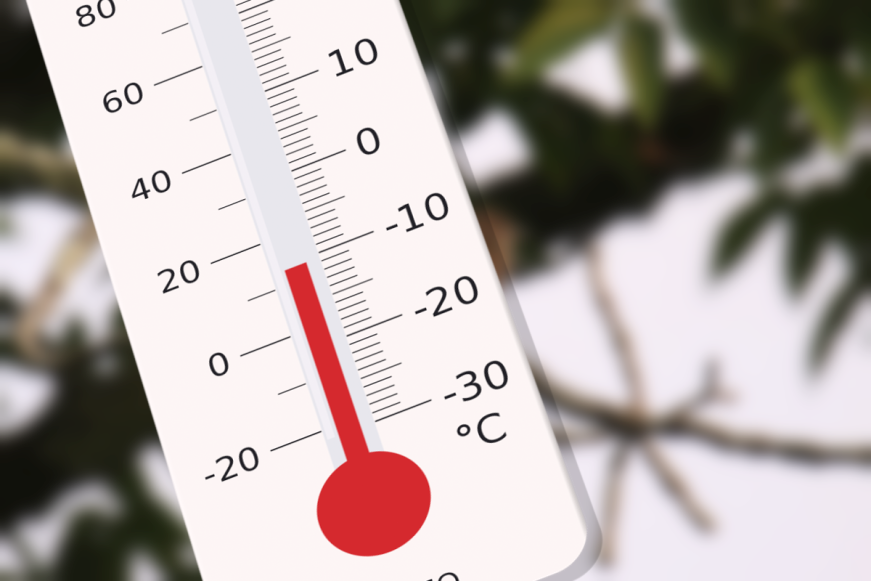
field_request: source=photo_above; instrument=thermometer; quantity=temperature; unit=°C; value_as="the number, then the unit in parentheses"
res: -10.5 (°C)
